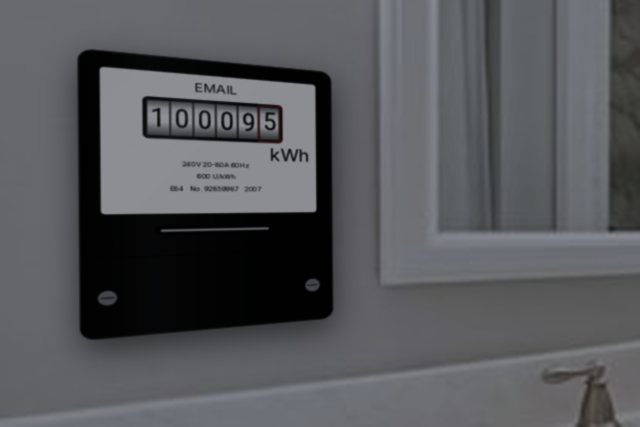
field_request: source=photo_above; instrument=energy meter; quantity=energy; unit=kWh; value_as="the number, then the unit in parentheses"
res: 10009.5 (kWh)
